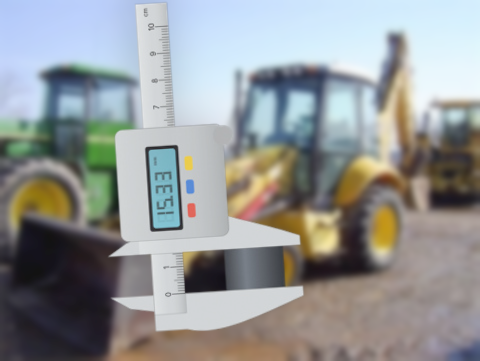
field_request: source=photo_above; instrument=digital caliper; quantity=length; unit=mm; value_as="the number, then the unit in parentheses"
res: 15.33 (mm)
